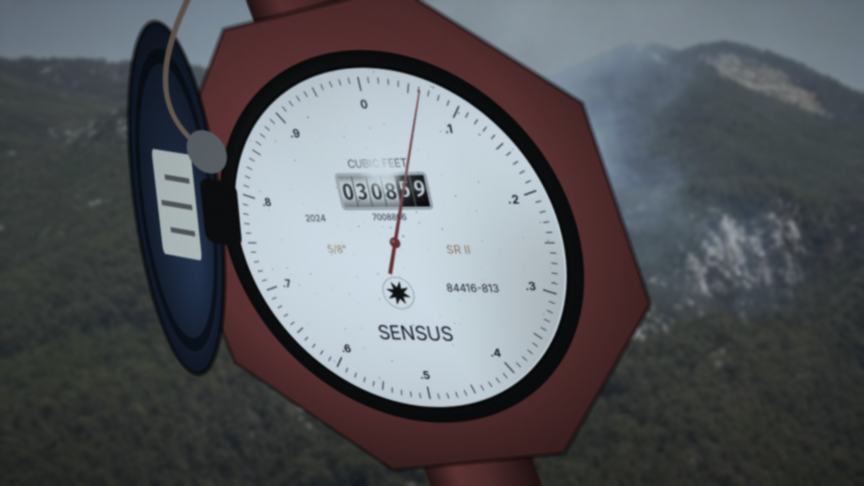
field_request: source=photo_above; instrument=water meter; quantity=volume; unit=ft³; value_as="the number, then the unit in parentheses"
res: 30859.06 (ft³)
